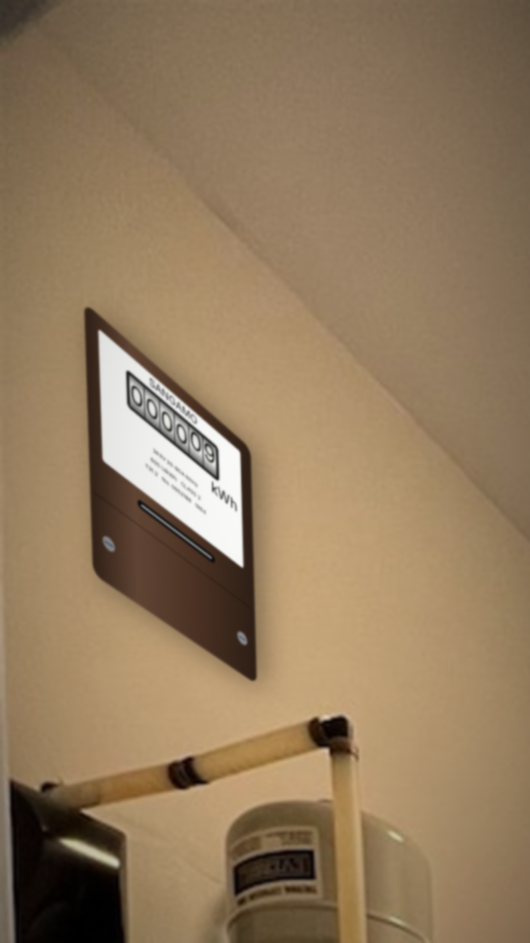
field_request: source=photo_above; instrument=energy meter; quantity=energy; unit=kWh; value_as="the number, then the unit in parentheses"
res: 9 (kWh)
